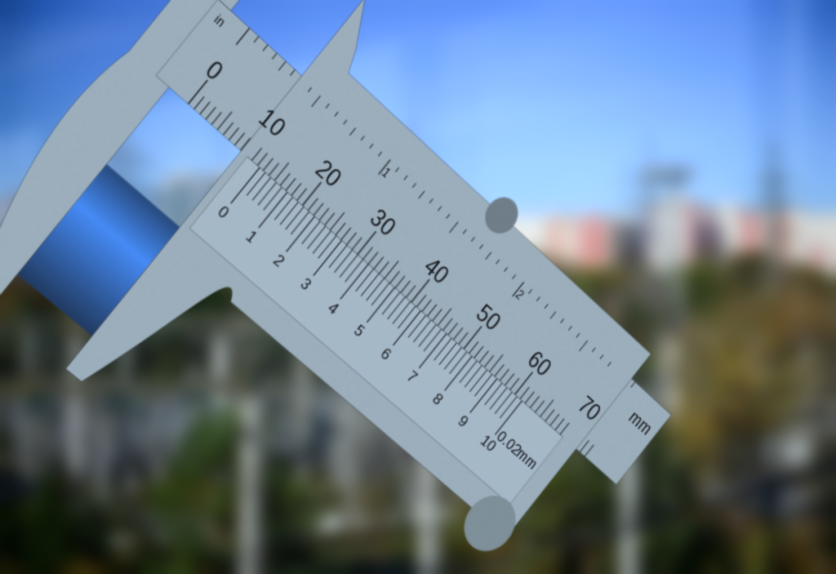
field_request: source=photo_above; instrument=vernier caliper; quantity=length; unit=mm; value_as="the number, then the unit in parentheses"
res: 12.4 (mm)
